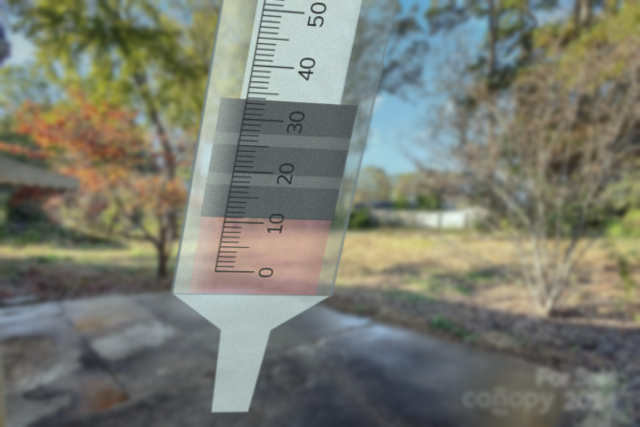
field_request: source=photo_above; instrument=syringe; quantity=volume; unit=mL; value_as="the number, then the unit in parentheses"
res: 11 (mL)
